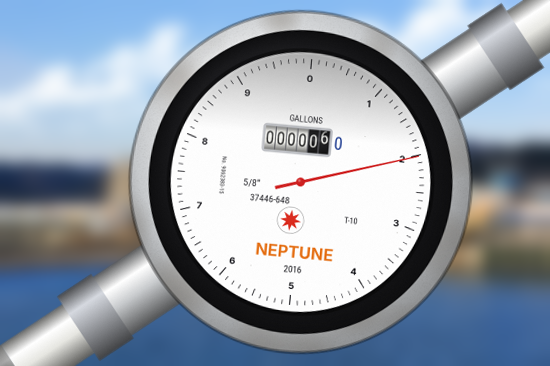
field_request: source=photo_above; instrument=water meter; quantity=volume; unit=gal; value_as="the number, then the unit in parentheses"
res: 62.0 (gal)
